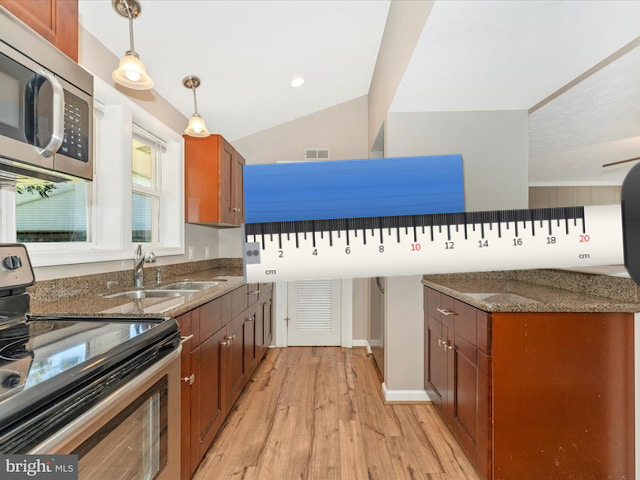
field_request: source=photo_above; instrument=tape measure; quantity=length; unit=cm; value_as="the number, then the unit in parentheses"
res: 13 (cm)
